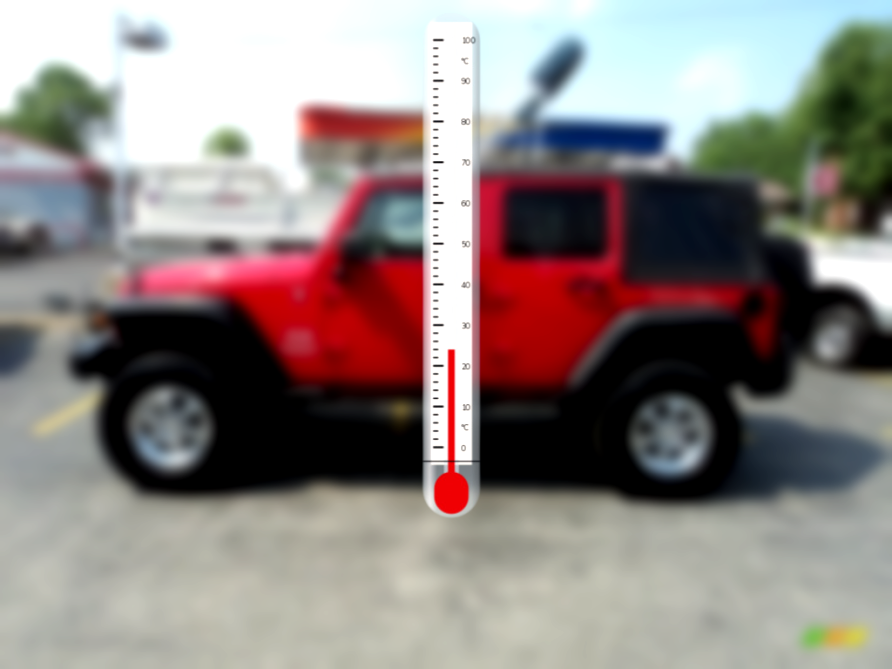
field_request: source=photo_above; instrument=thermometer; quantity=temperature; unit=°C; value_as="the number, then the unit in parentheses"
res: 24 (°C)
